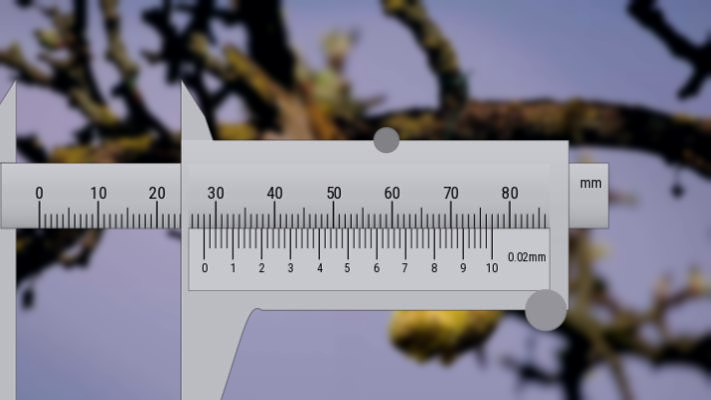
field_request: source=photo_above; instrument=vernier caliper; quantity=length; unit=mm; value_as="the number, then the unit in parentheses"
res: 28.0 (mm)
